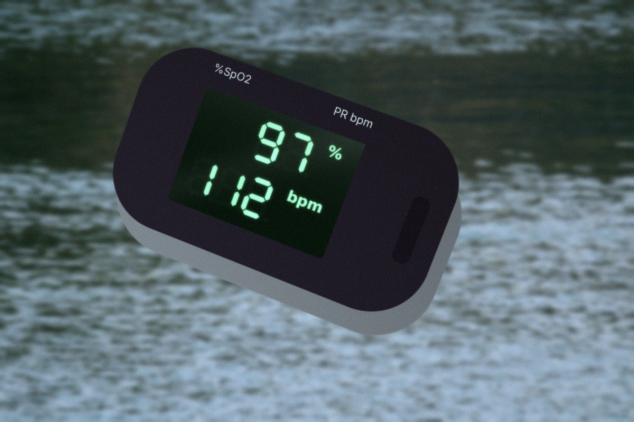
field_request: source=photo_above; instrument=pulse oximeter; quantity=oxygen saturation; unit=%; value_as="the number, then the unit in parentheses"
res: 97 (%)
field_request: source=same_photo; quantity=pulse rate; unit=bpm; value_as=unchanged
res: 112 (bpm)
